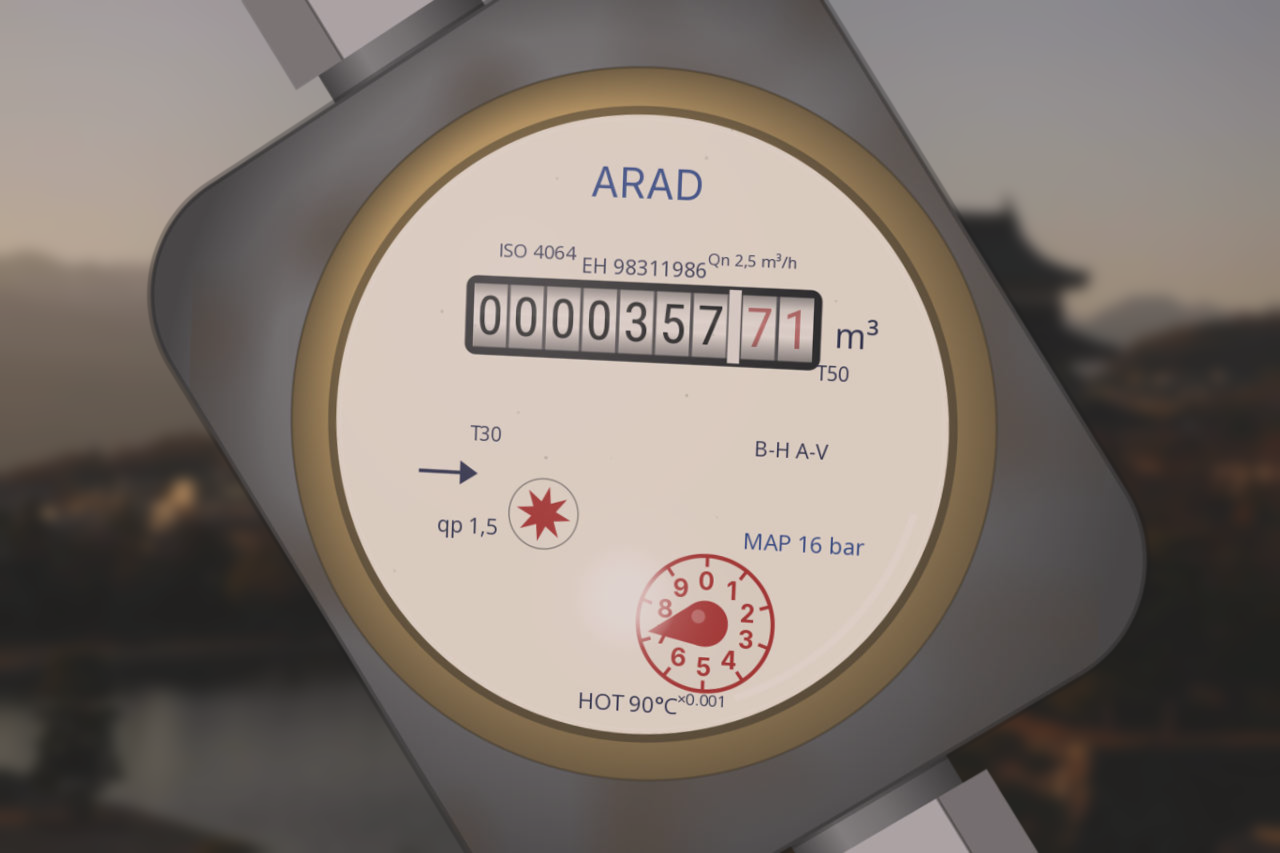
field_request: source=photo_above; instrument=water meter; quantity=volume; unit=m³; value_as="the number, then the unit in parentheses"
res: 357.717 (m³)
